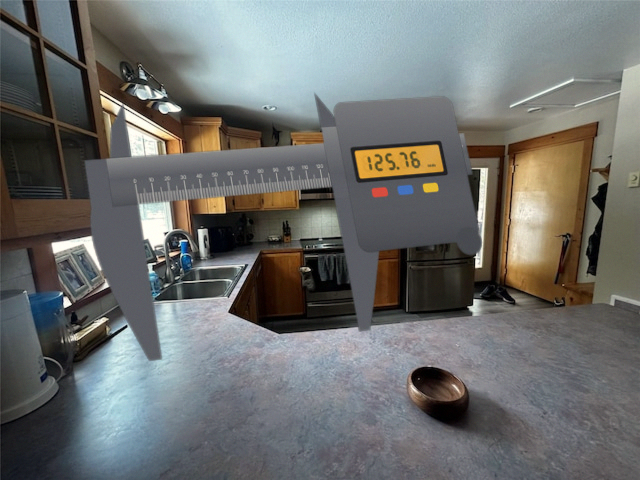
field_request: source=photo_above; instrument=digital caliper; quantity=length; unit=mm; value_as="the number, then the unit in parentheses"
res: 125.76 (mm)
